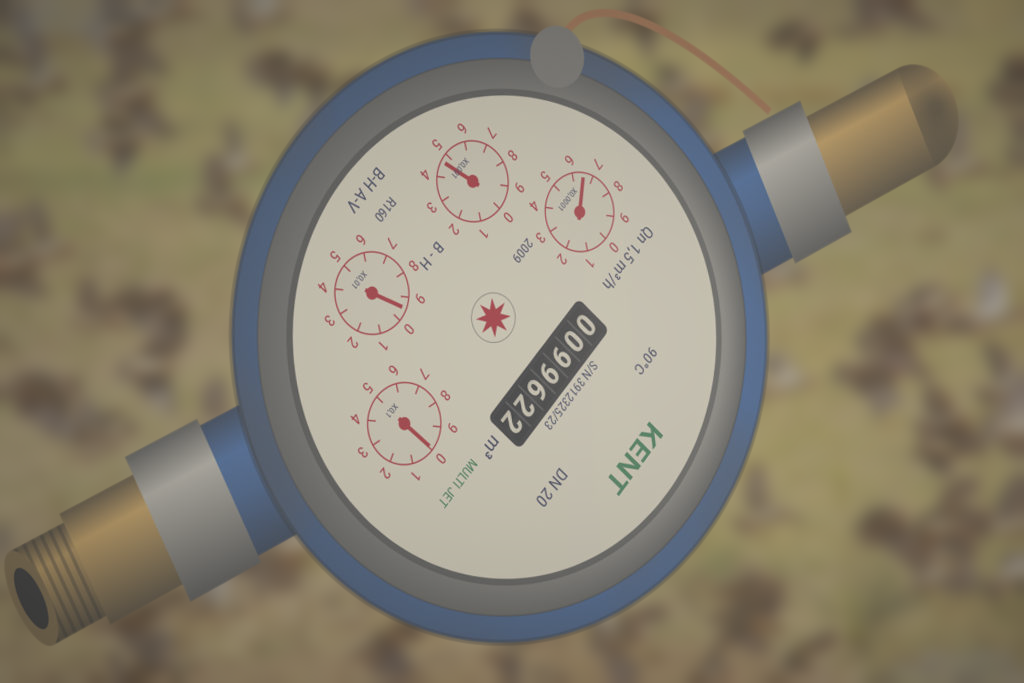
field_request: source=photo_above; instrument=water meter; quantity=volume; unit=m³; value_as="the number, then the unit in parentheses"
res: 99621.9946 (m³)
